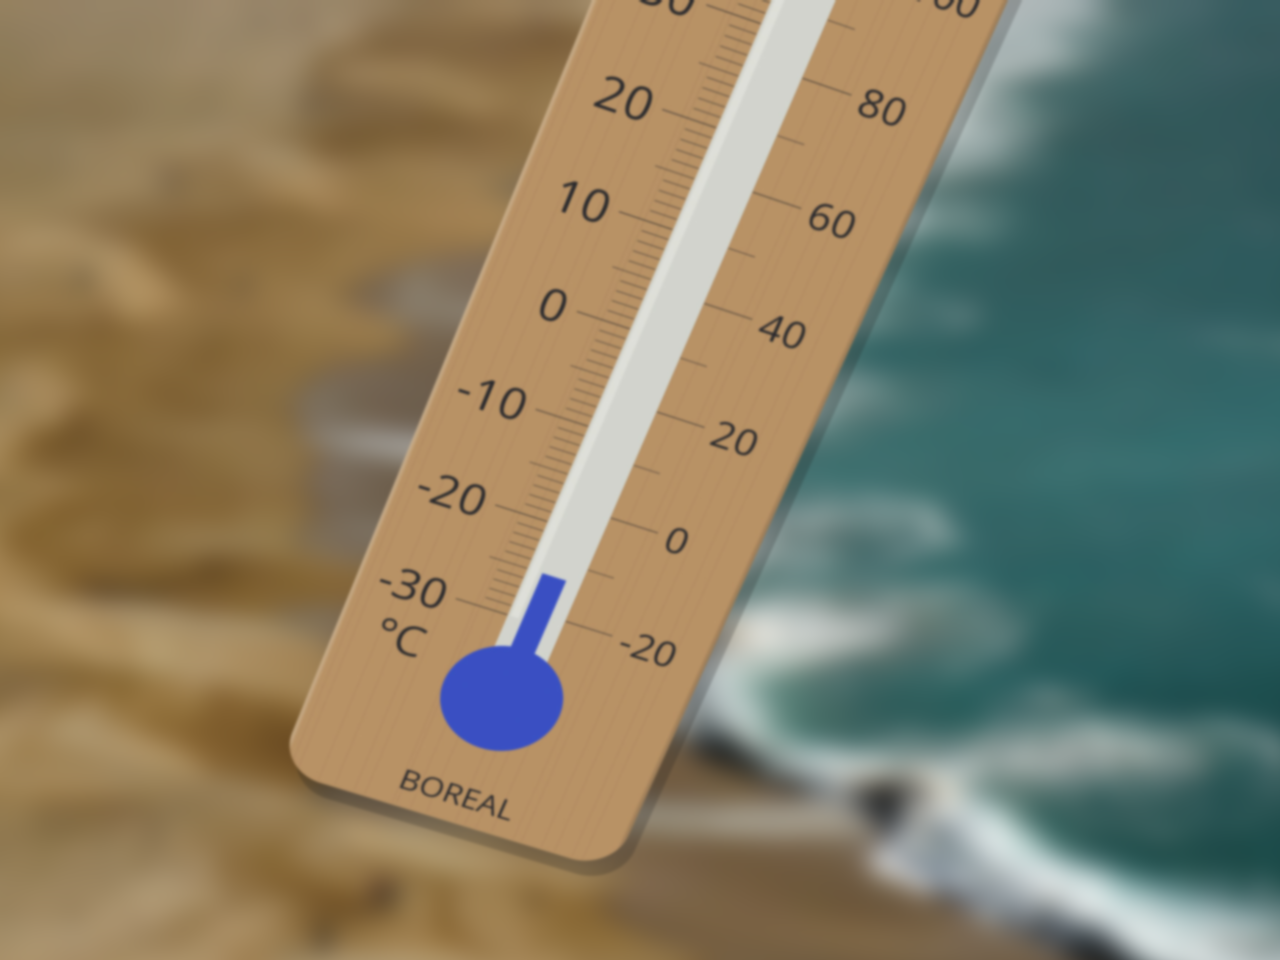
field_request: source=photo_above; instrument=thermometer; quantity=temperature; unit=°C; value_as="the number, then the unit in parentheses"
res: -25 (°C)
